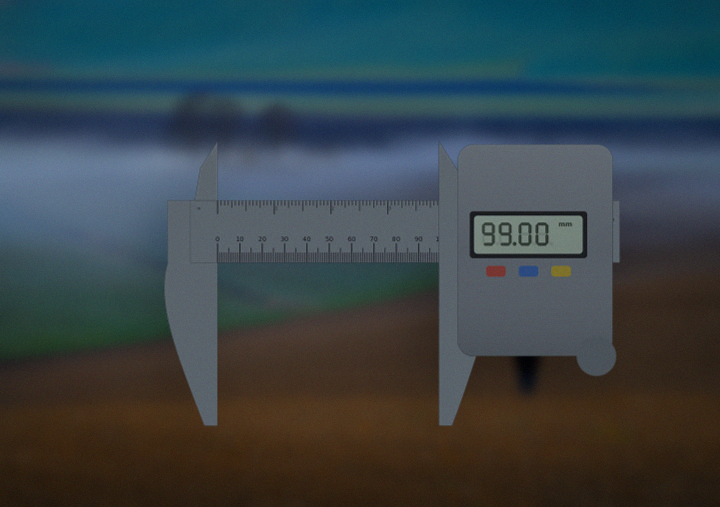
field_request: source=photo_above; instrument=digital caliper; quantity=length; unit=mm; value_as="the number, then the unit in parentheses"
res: 99.00 (mm)
